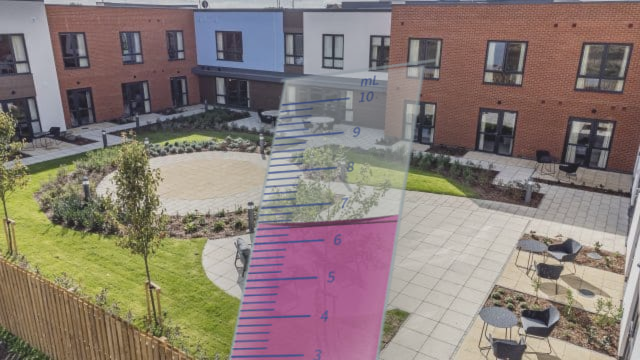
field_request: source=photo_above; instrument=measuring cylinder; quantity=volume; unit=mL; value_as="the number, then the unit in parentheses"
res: 6.4 (mL)
